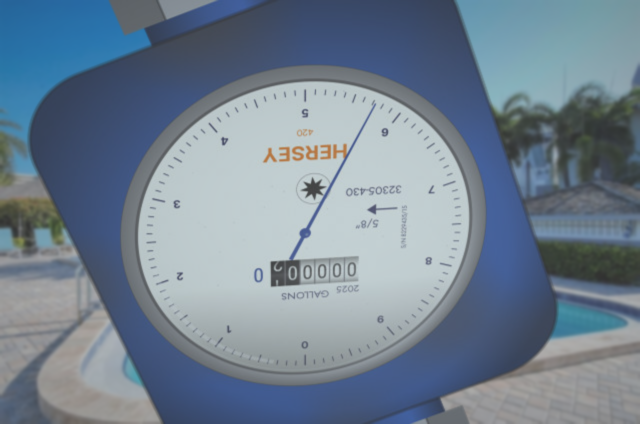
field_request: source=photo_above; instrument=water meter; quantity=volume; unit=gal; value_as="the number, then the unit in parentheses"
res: 15.7 (gal)
